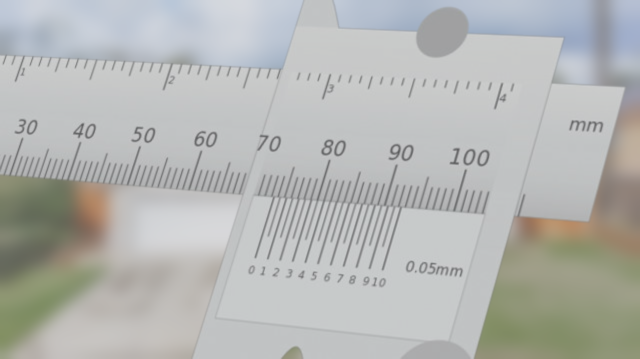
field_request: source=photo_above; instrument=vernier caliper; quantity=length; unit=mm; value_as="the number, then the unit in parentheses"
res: 73.4 (mm)
